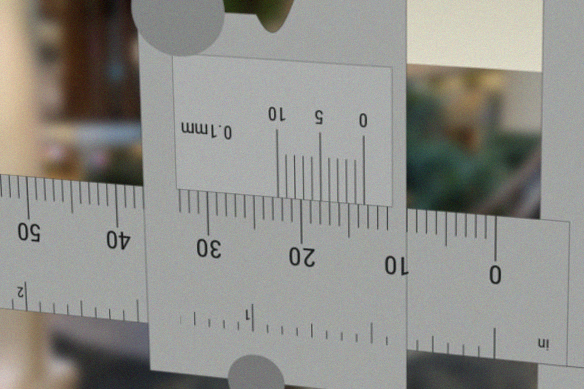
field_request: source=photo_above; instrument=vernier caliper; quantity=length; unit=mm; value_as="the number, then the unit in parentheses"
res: 13.4 (mm)
